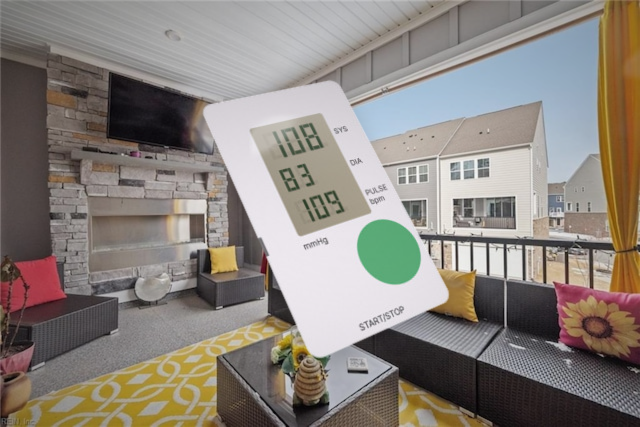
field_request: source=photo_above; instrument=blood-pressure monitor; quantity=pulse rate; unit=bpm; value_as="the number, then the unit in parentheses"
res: 109 (bpm)
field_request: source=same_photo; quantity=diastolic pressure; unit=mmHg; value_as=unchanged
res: 83 (mmHg)
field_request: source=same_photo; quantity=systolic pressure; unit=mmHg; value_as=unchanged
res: 108 (mmHg)
